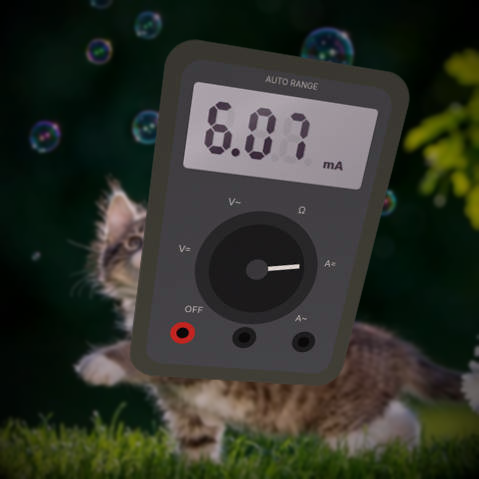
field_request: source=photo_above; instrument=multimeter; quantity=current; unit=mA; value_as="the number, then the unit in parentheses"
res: 6.07 (mA)
